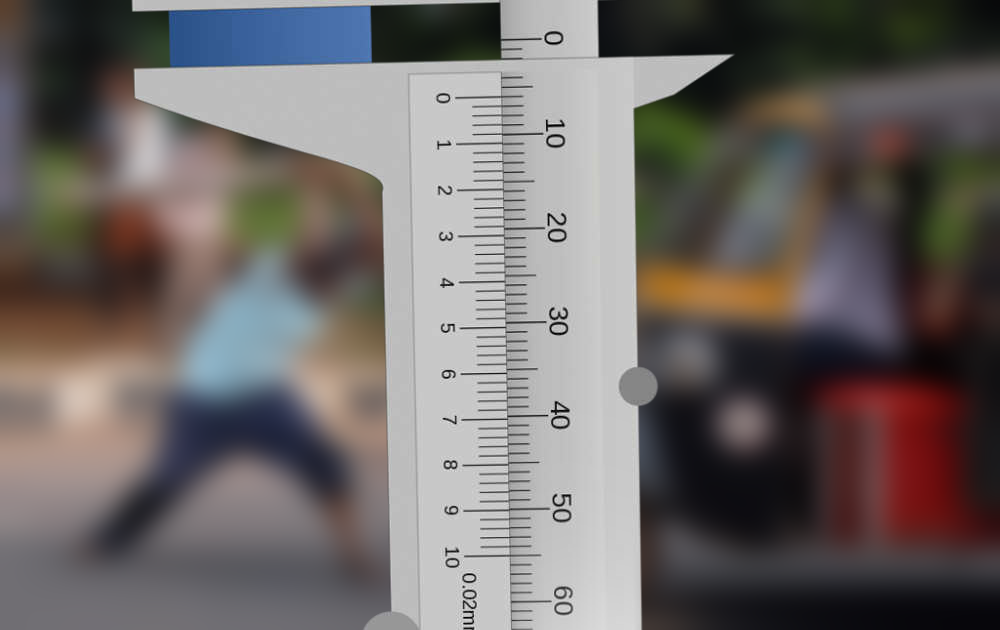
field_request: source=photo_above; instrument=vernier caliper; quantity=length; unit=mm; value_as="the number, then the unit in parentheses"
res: 6.0 (mm)
